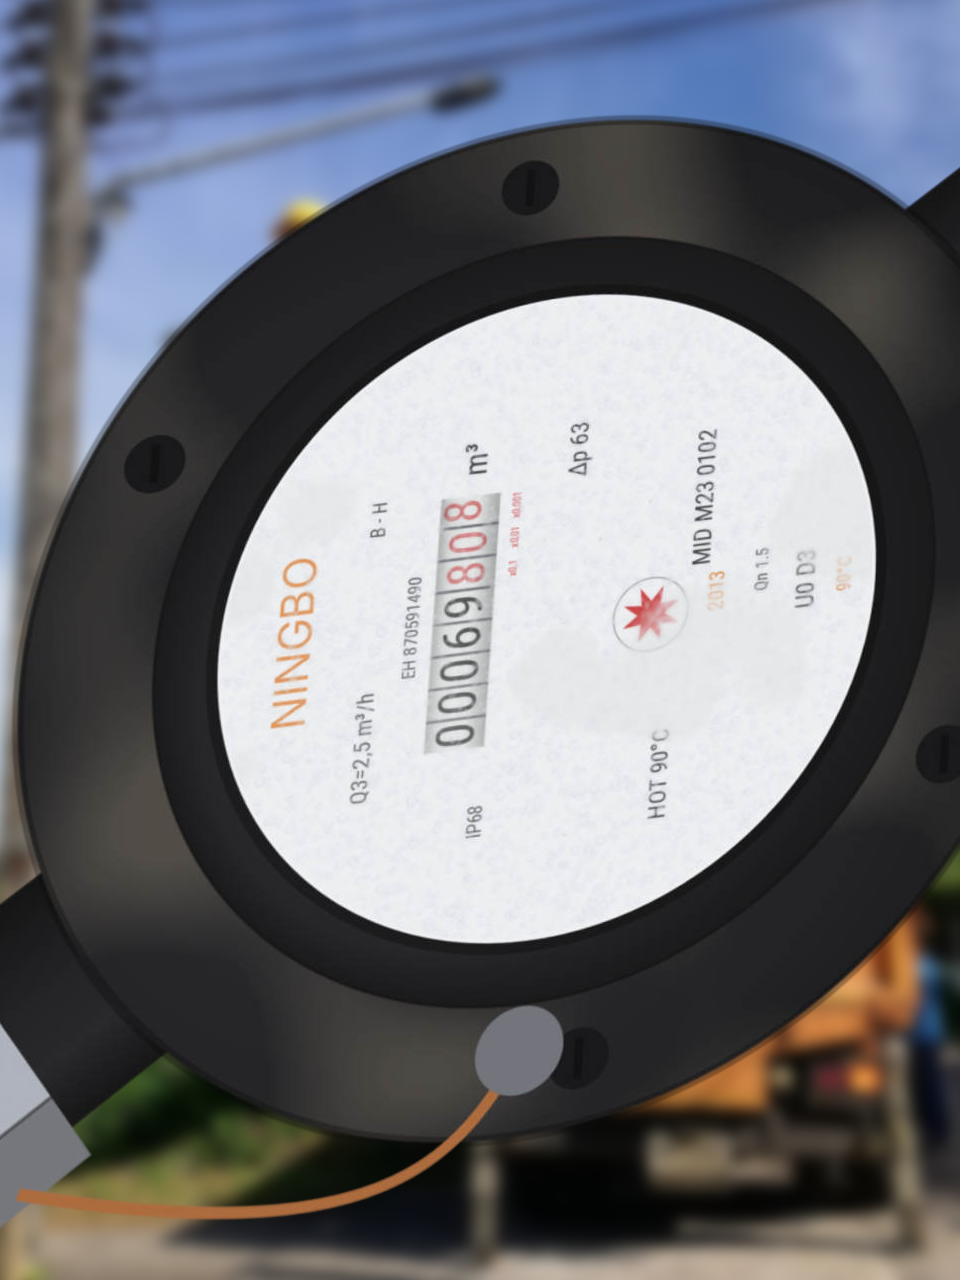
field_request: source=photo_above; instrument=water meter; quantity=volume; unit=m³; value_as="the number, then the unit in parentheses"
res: 69.808 (m³)
